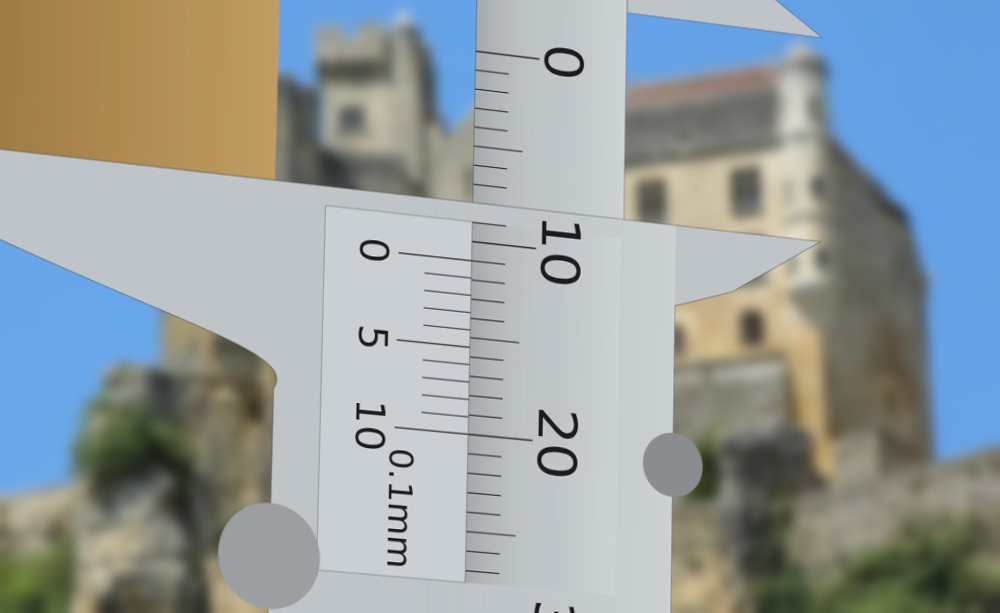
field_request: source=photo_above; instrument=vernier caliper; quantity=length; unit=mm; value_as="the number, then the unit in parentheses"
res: 11.0 (mm)
